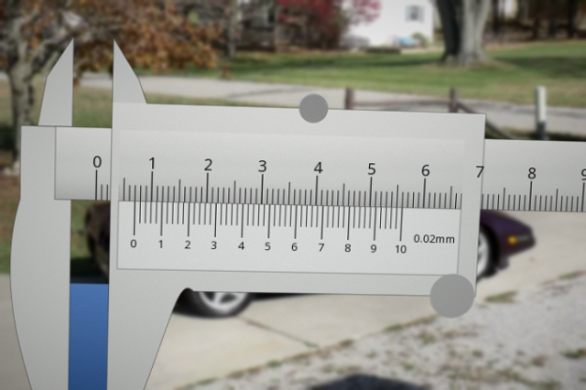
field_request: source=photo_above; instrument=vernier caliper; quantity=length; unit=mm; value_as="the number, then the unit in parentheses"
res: 7.0 (mm)
